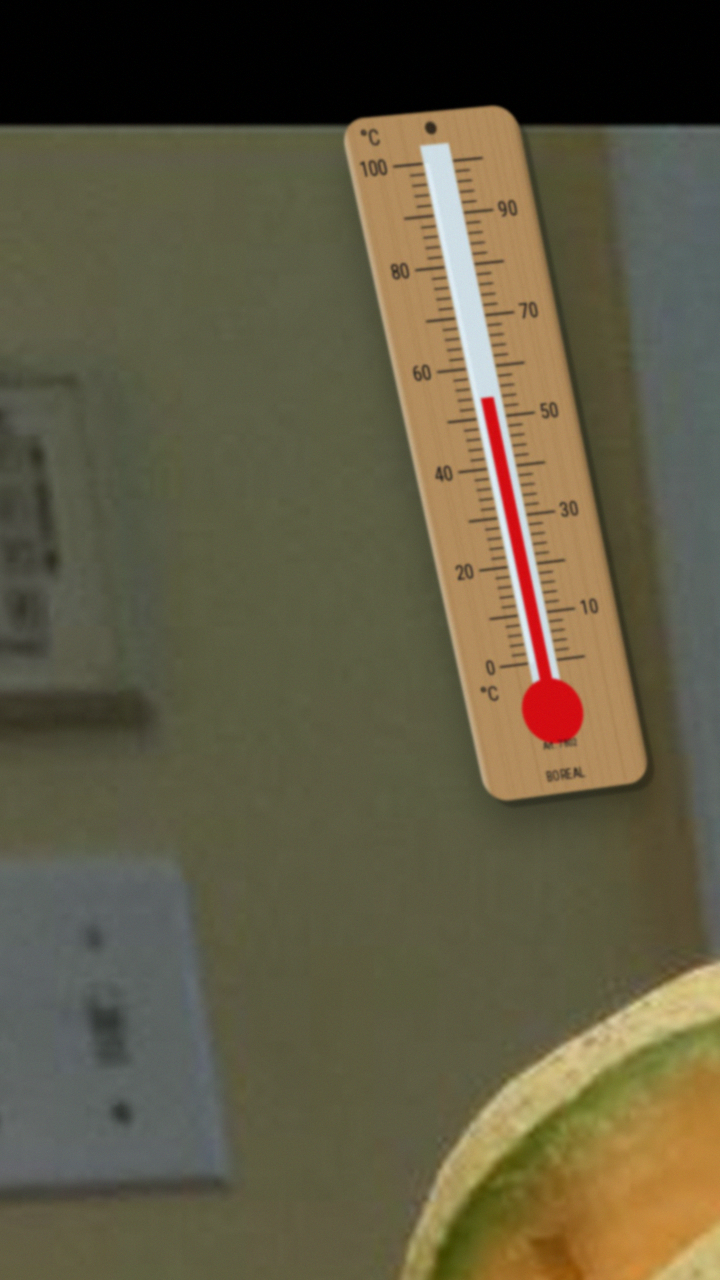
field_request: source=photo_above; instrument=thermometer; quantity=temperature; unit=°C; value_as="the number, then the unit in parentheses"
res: 54 (°C)
